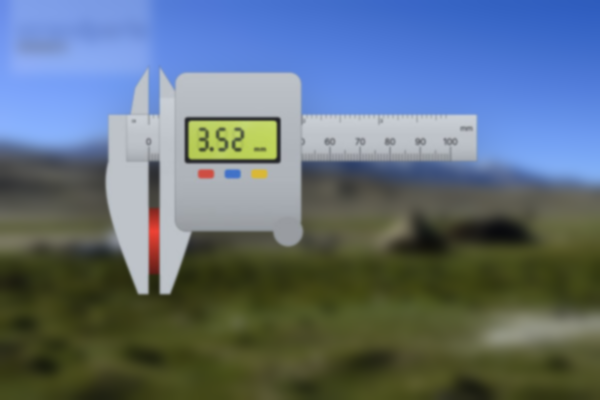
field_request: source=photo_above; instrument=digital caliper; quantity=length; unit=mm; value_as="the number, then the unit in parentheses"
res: 3.52 (mm)
